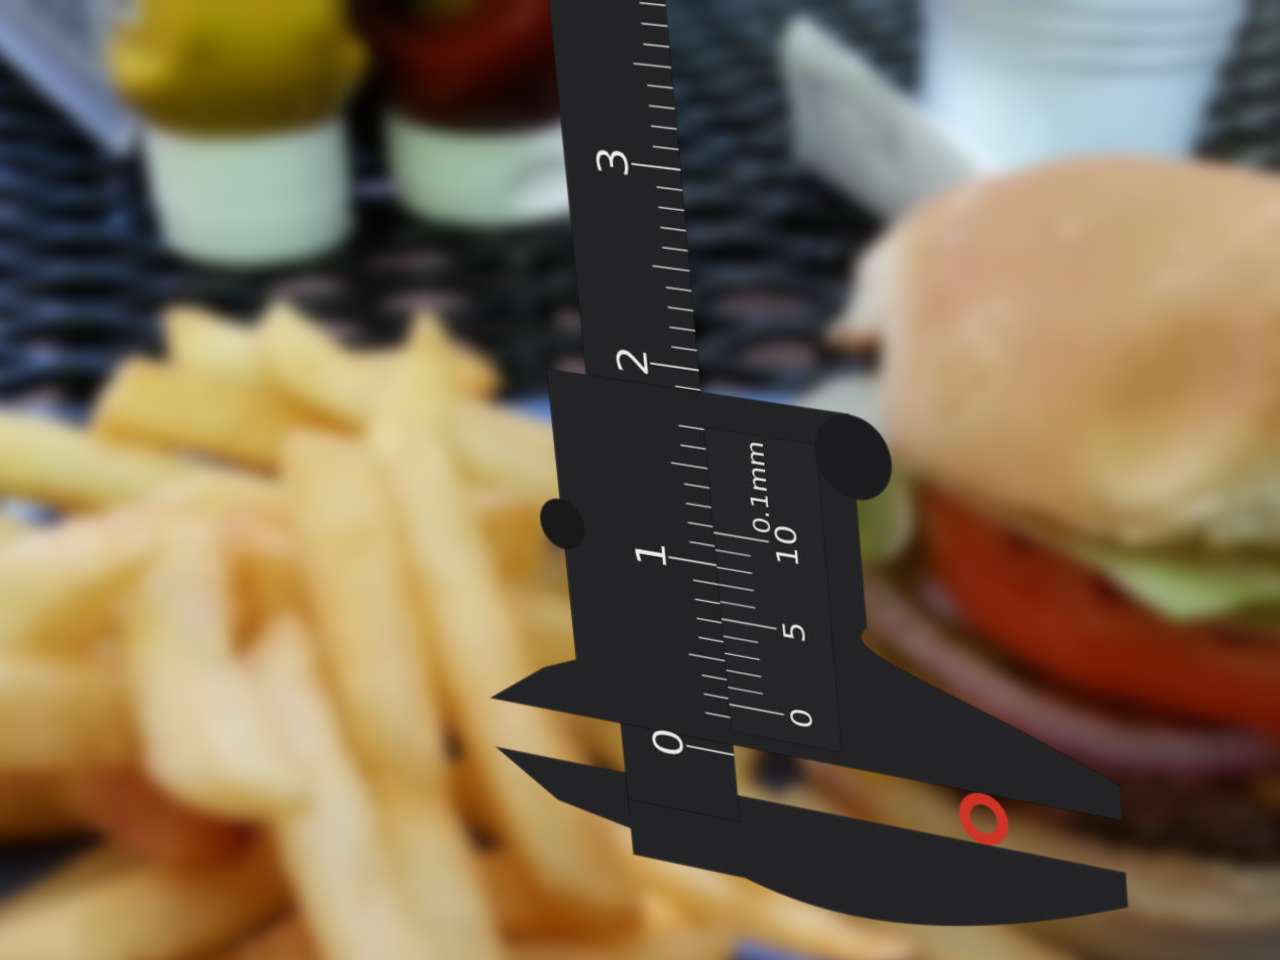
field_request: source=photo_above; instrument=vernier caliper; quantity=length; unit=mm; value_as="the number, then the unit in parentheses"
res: 2.7 (mm)
